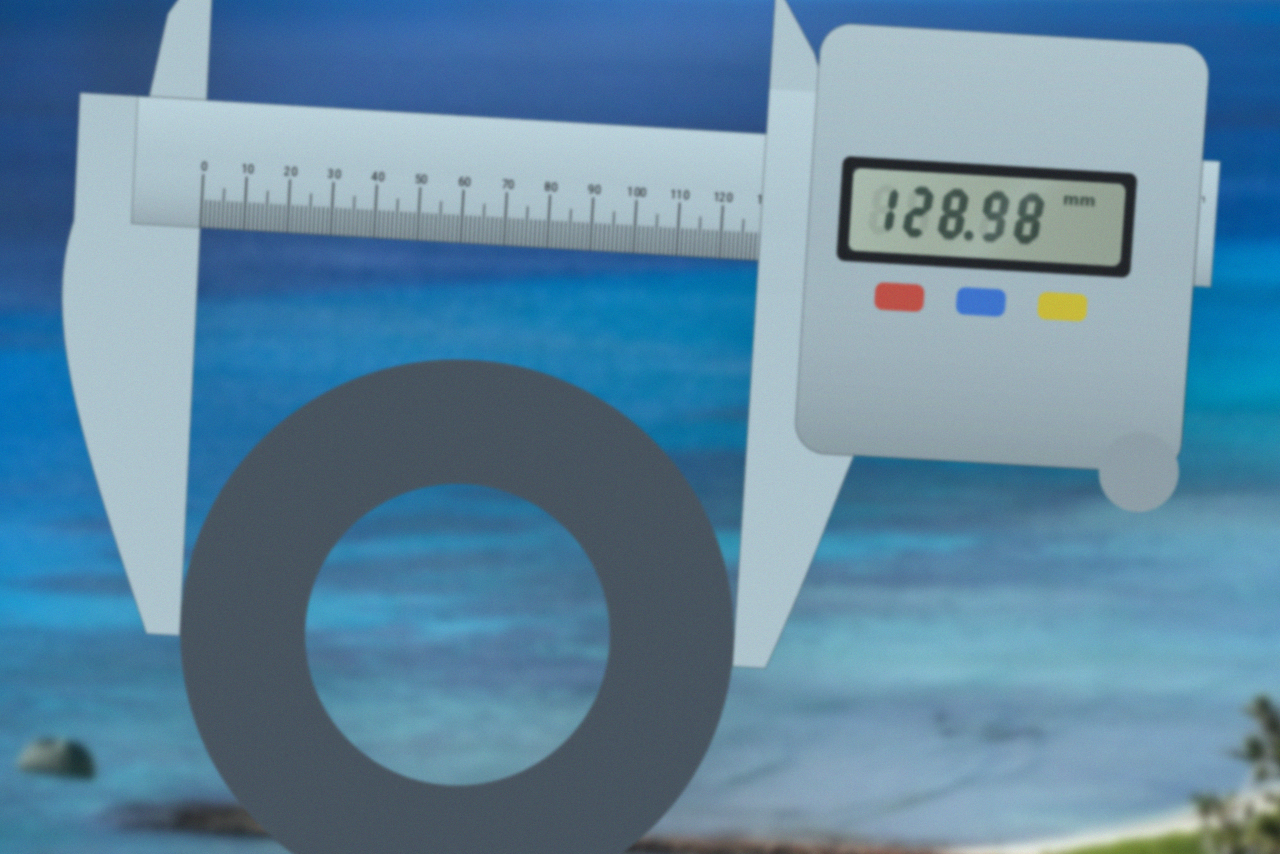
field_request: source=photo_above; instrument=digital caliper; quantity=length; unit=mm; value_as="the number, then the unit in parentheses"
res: 128.98 (mm)
